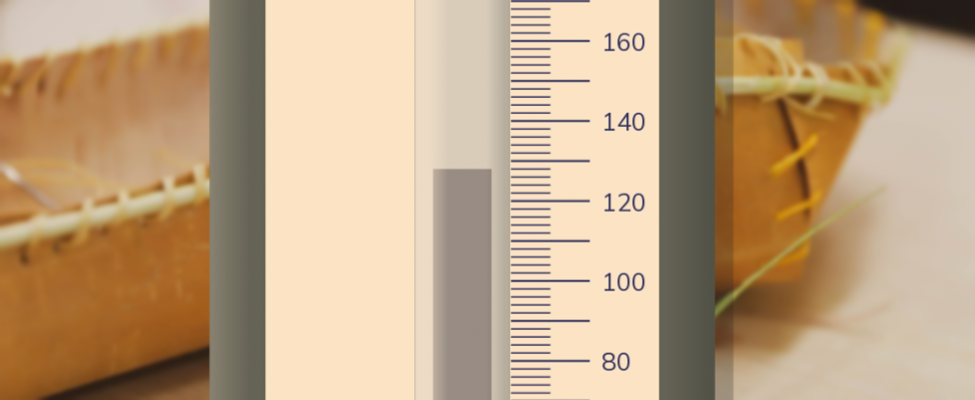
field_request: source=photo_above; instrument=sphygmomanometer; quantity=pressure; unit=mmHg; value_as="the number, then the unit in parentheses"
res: 128 (mmHg)
